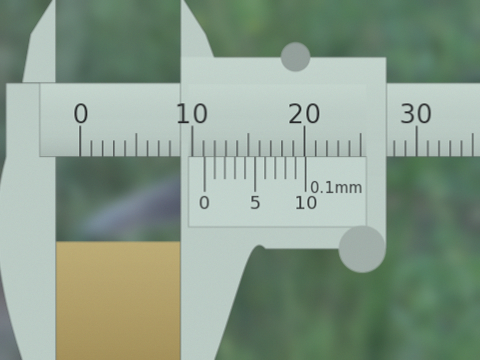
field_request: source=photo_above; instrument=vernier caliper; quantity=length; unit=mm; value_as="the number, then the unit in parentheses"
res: 11.1 (mm)
